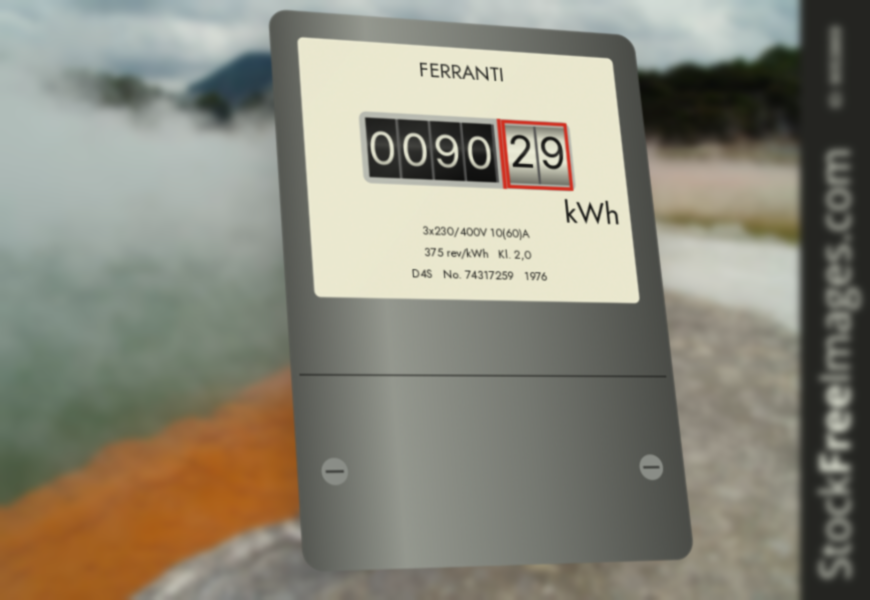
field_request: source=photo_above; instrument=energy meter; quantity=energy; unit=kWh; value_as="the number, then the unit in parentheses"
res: 90.29 (kWh)
